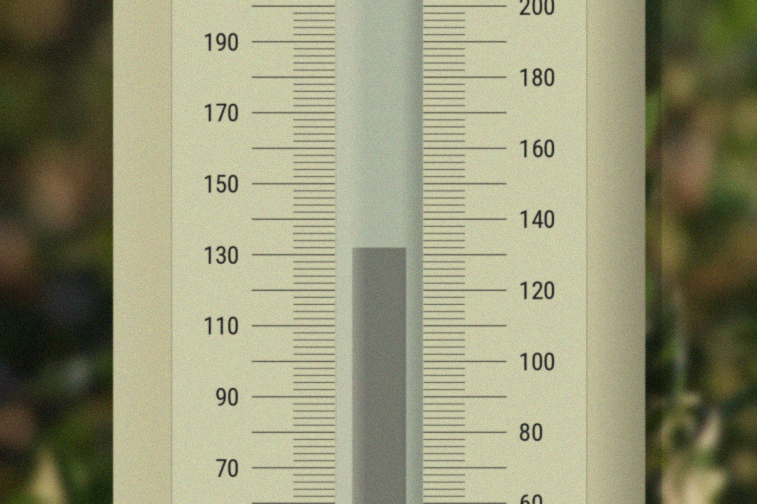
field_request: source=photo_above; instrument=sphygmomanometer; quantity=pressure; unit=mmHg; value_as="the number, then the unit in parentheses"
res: 132 (mmHg)
